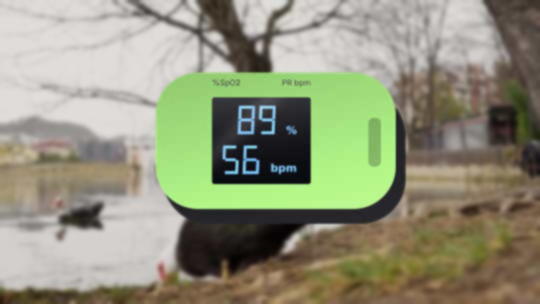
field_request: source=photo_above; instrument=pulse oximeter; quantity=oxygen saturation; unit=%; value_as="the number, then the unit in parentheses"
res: 89 (%)
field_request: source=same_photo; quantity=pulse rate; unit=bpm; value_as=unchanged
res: 56 (bpm)
